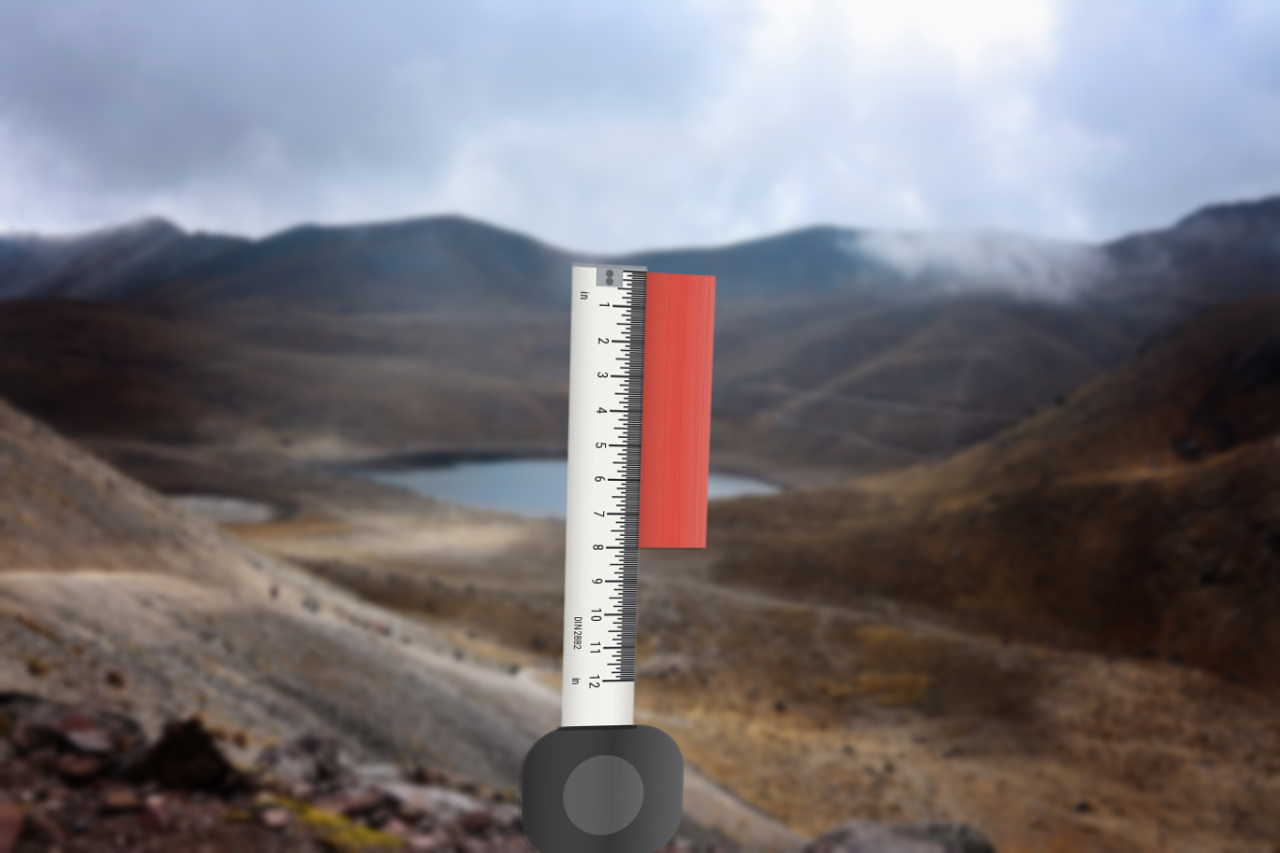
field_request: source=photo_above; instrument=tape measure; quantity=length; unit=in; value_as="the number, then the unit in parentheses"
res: 8 (in)
